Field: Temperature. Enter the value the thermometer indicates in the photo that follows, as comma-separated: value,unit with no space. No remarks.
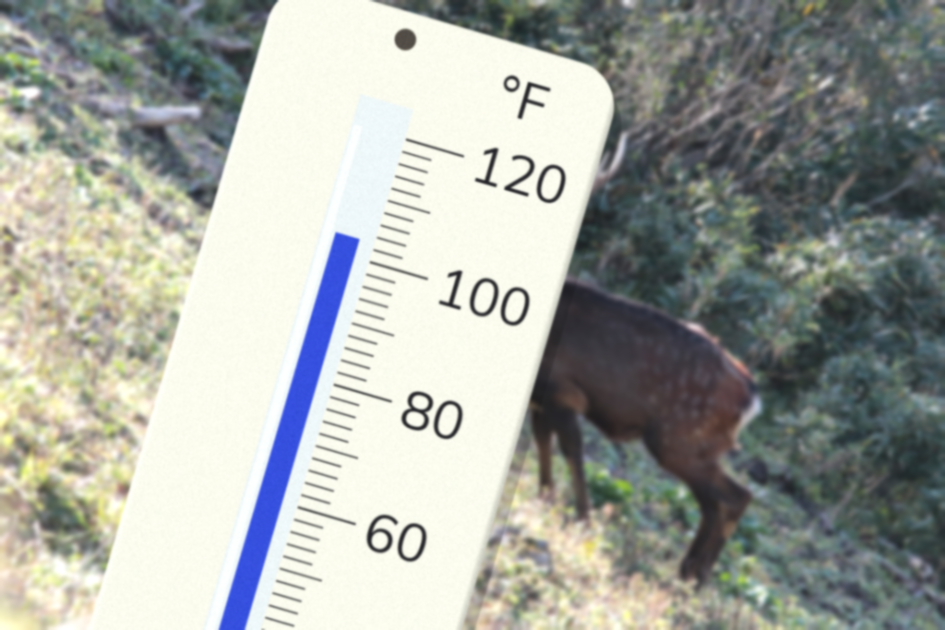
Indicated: 103,°F
